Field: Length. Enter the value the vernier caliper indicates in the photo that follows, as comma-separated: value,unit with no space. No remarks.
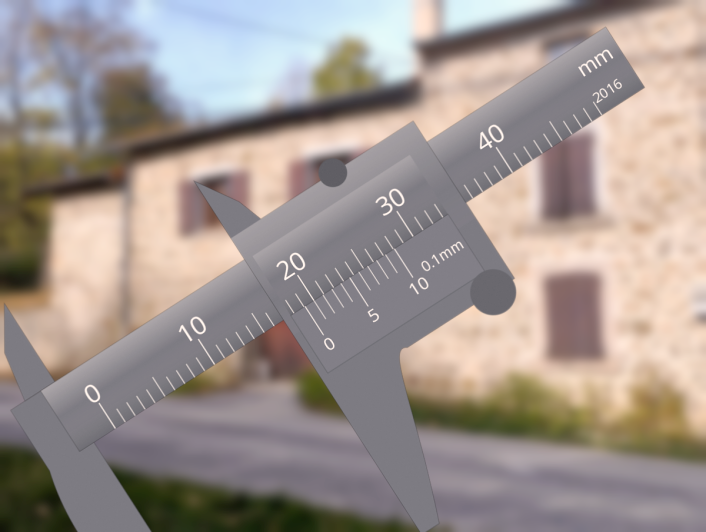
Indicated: 19.1,mm
